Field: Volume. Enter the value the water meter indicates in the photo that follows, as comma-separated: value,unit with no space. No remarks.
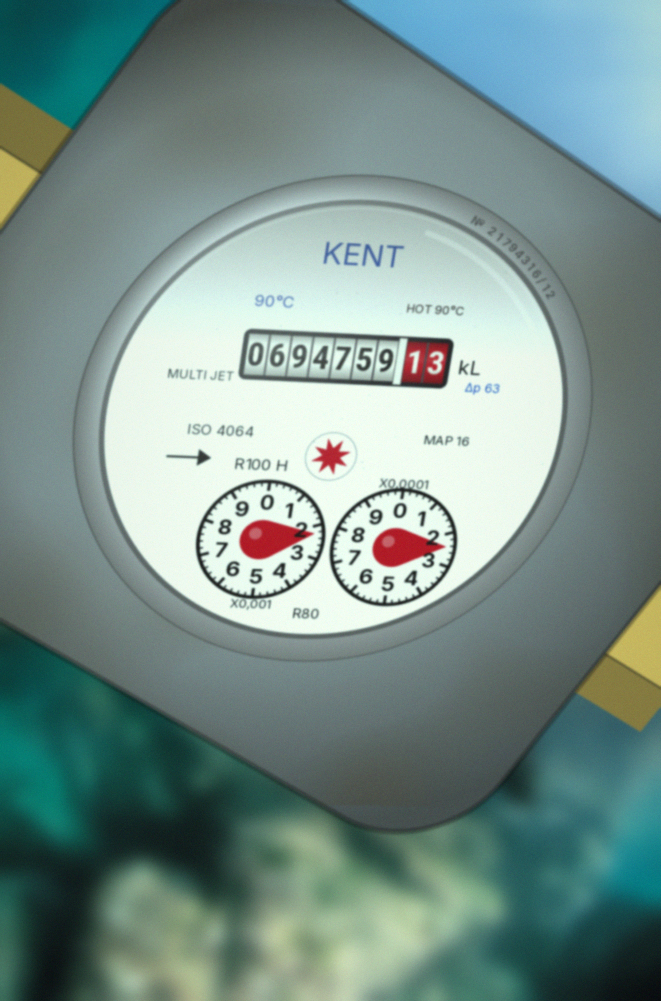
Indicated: 694759.1322,kL
